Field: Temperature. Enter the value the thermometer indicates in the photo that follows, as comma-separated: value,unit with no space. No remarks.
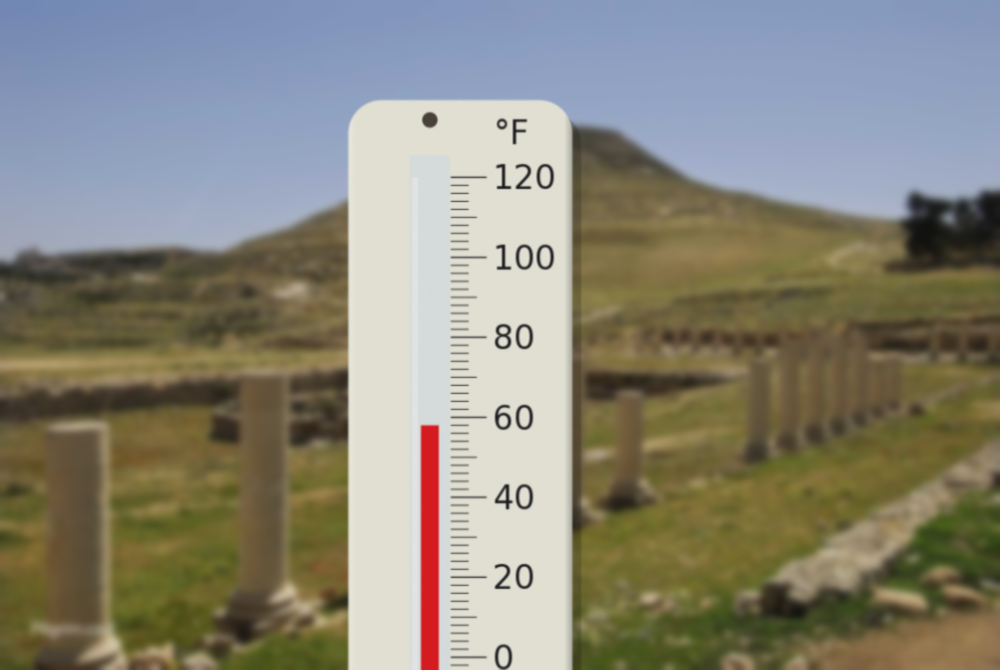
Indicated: 58,°F
